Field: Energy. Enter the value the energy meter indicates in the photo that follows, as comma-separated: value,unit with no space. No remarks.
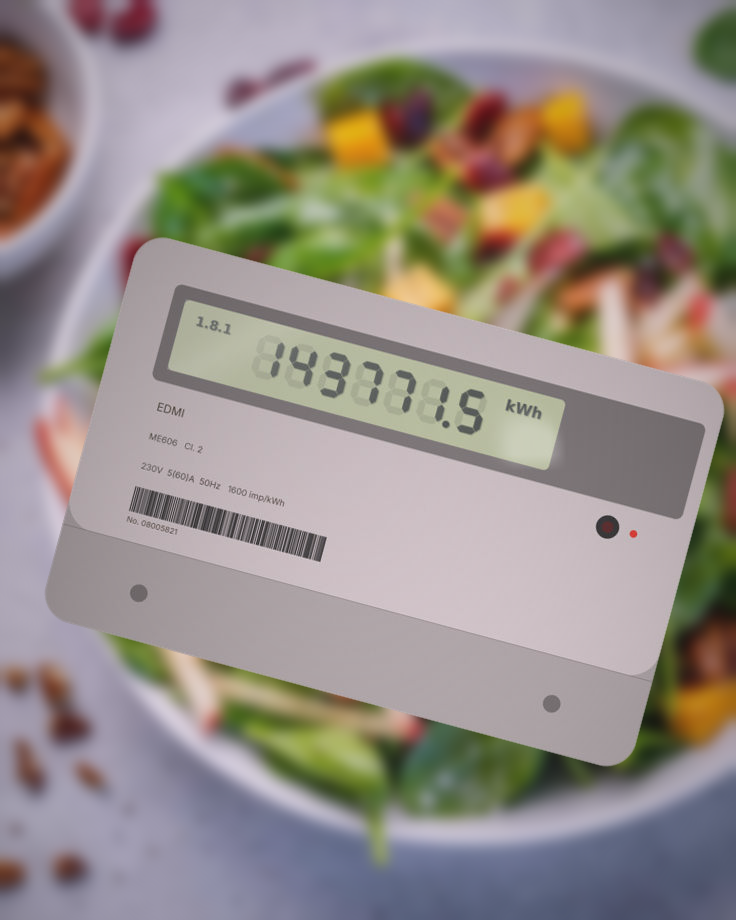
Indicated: 143771.5,kWh
